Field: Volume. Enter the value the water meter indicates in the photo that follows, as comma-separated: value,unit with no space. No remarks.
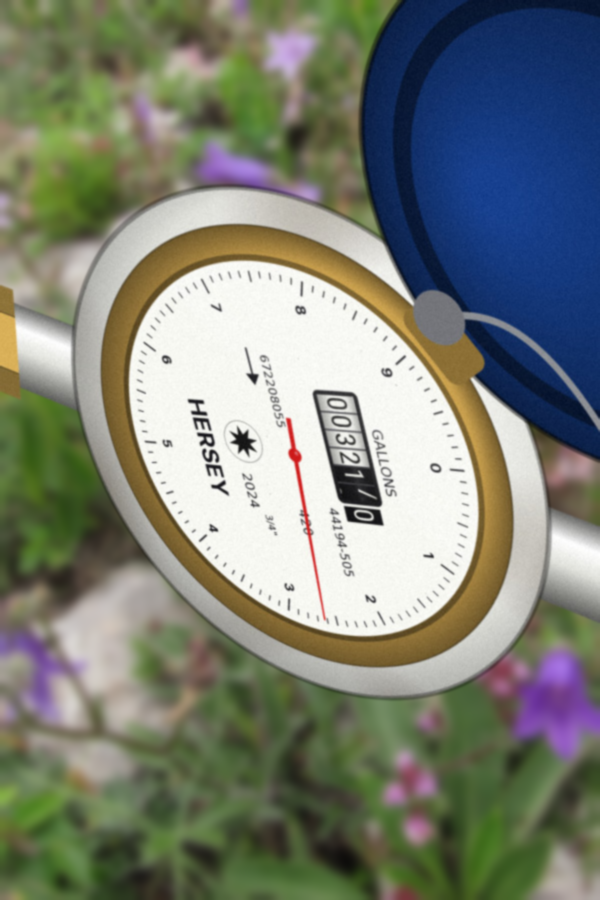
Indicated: 32172.6,gal
